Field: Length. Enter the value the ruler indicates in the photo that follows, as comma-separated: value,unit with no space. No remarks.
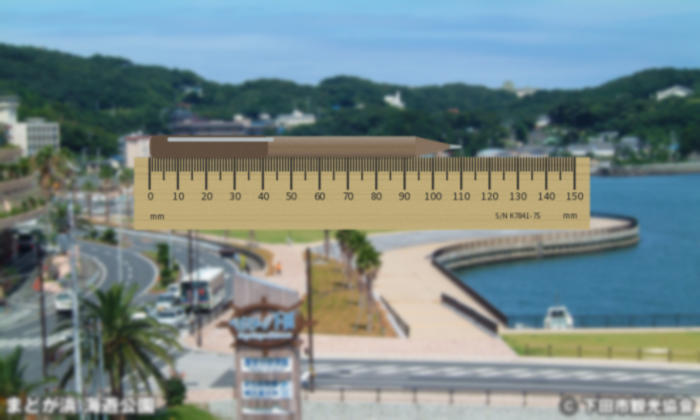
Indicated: 110,mm
